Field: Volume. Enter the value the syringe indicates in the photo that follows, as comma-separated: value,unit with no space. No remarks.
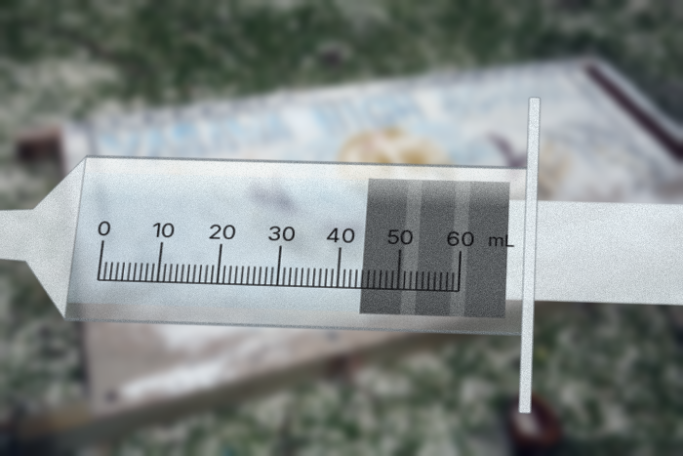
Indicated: 44,mL
